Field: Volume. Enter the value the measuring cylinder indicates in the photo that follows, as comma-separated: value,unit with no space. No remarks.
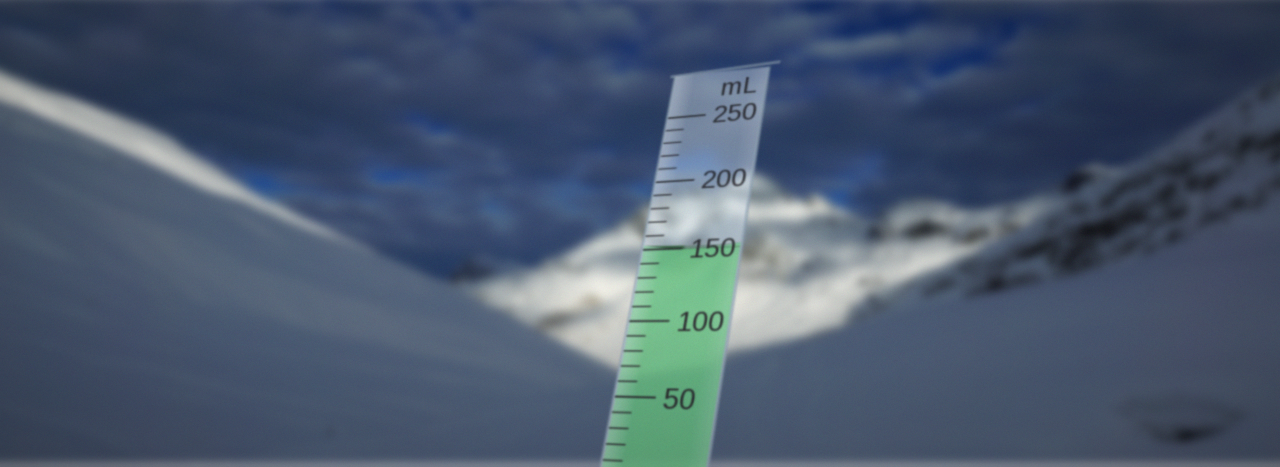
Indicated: 150,mL
